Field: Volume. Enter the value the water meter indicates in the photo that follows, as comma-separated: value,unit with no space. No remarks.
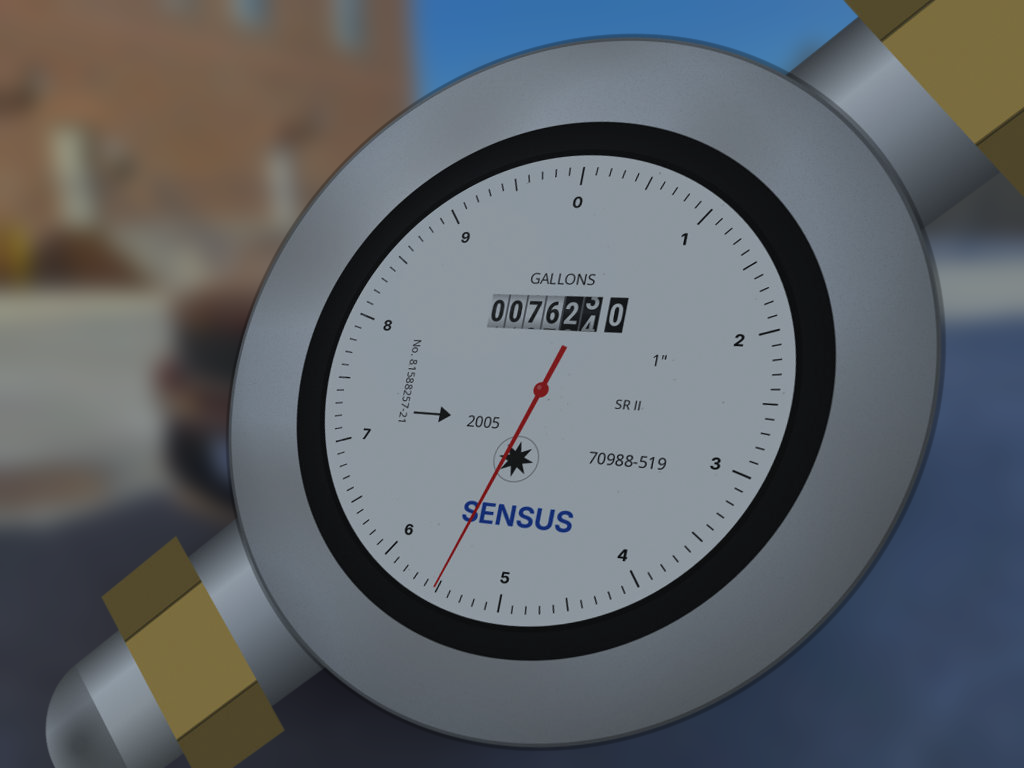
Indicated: 76235.5,gal
